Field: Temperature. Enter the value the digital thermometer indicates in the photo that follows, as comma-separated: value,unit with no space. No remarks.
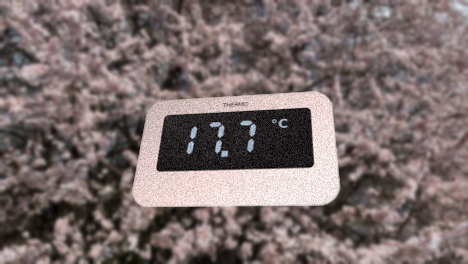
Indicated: 17.7,°C
